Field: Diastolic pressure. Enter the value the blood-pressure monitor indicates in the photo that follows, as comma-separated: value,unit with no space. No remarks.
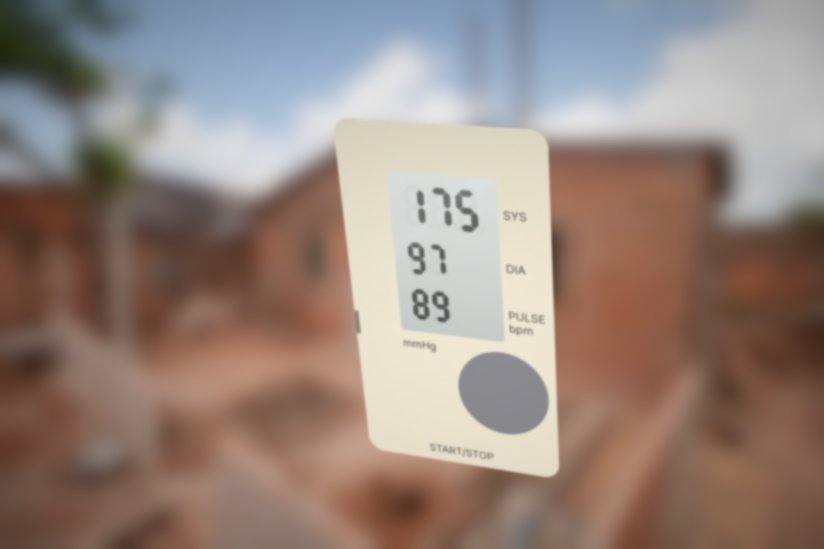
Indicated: 97,mmHg
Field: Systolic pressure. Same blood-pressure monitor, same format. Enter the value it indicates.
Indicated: 175,mmHg
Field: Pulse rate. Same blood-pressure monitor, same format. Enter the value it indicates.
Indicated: 89,bpm
